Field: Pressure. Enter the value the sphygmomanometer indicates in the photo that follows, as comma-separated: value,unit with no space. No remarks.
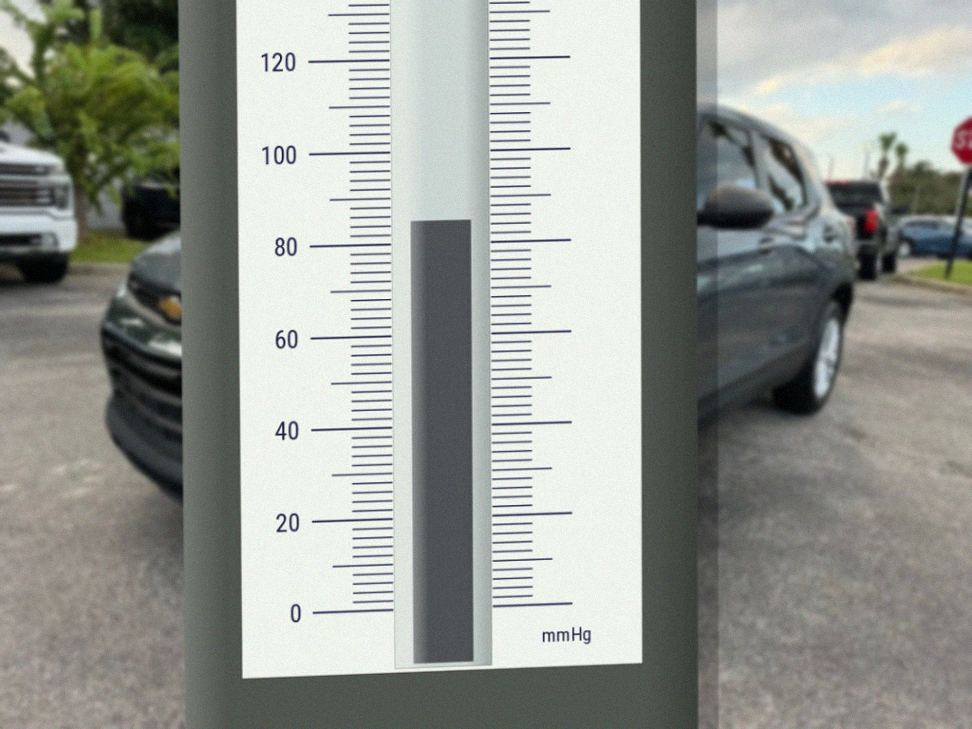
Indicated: 85,mmHg
